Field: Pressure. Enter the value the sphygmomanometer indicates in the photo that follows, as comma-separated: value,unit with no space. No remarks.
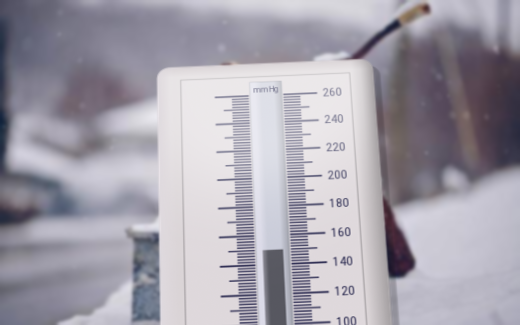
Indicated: 150,mmHg
